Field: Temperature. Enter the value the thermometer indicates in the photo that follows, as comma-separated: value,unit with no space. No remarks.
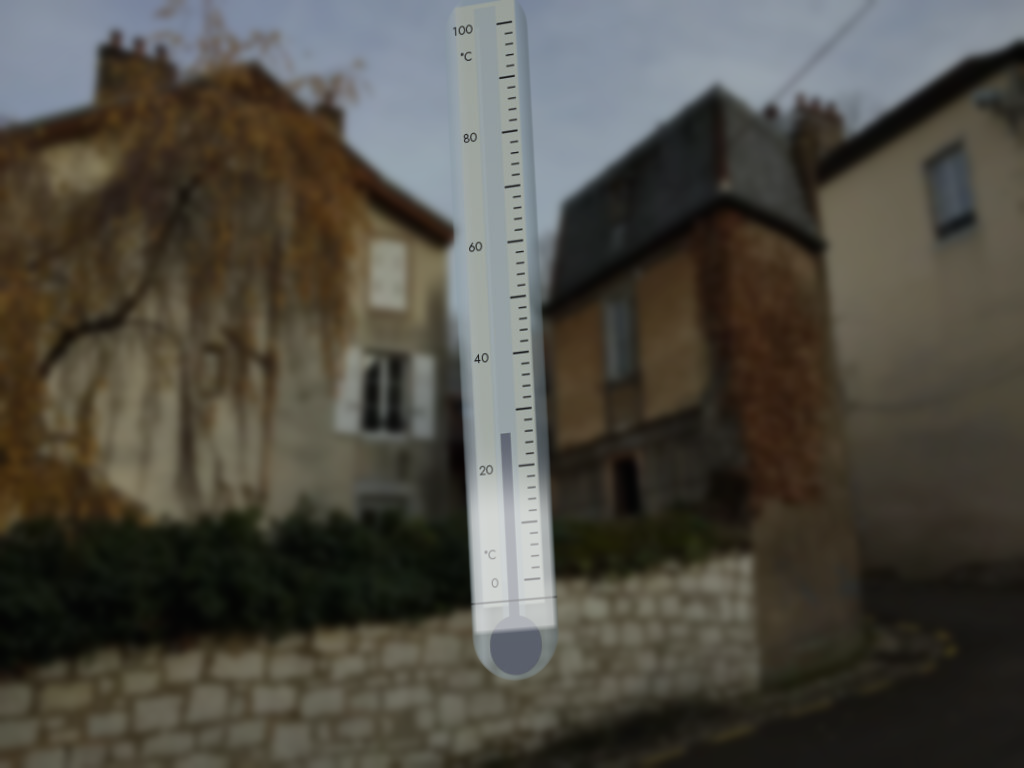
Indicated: 26,°C
